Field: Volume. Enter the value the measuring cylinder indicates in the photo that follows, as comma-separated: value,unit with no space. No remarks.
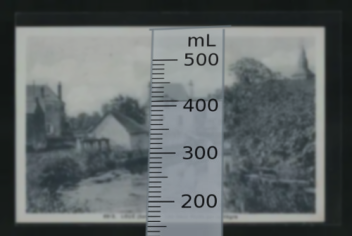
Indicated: 410,mL
